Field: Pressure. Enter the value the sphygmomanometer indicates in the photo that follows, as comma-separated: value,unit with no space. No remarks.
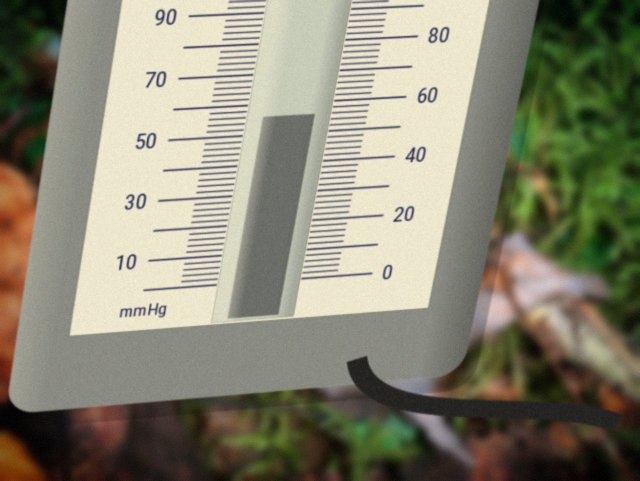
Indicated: 56,mmHg
